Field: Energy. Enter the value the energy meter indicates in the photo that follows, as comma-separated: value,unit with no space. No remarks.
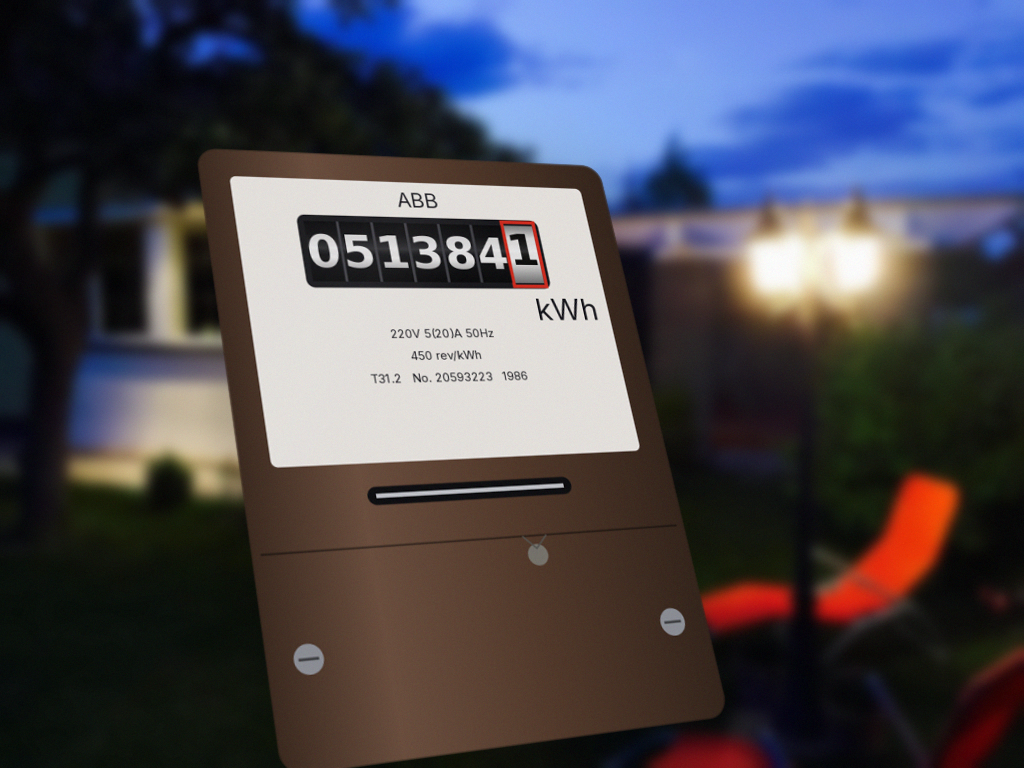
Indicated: 51384.1,kWh
